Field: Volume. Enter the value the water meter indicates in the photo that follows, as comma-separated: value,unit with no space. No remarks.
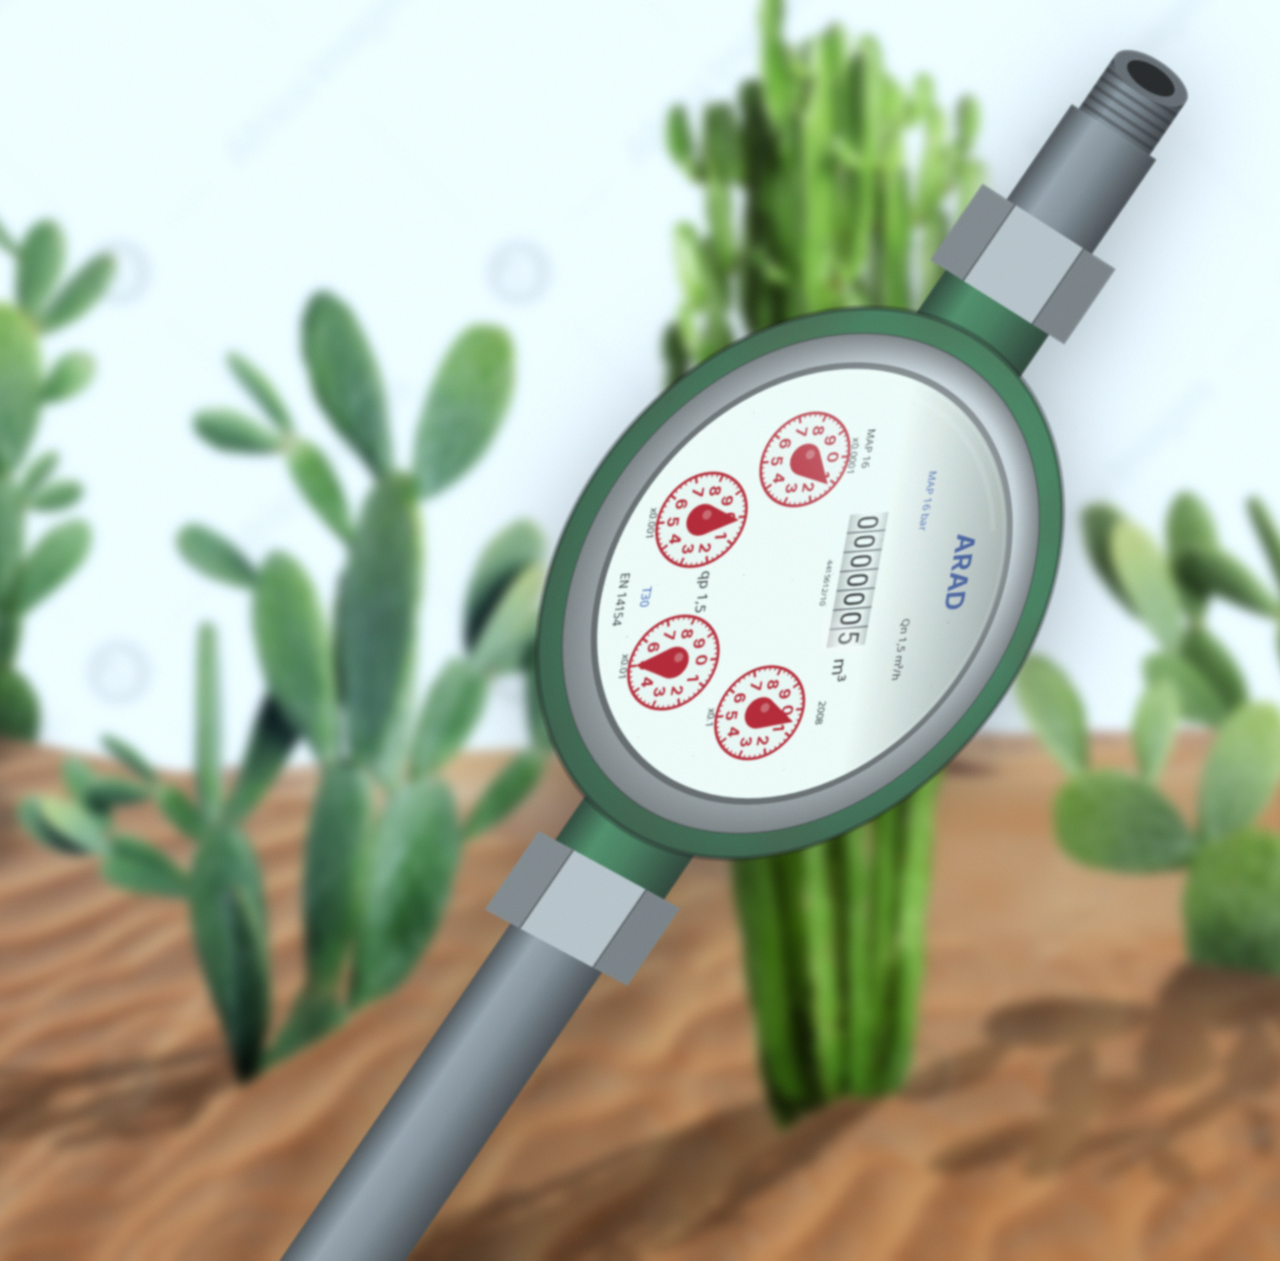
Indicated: 5.0501,m³
